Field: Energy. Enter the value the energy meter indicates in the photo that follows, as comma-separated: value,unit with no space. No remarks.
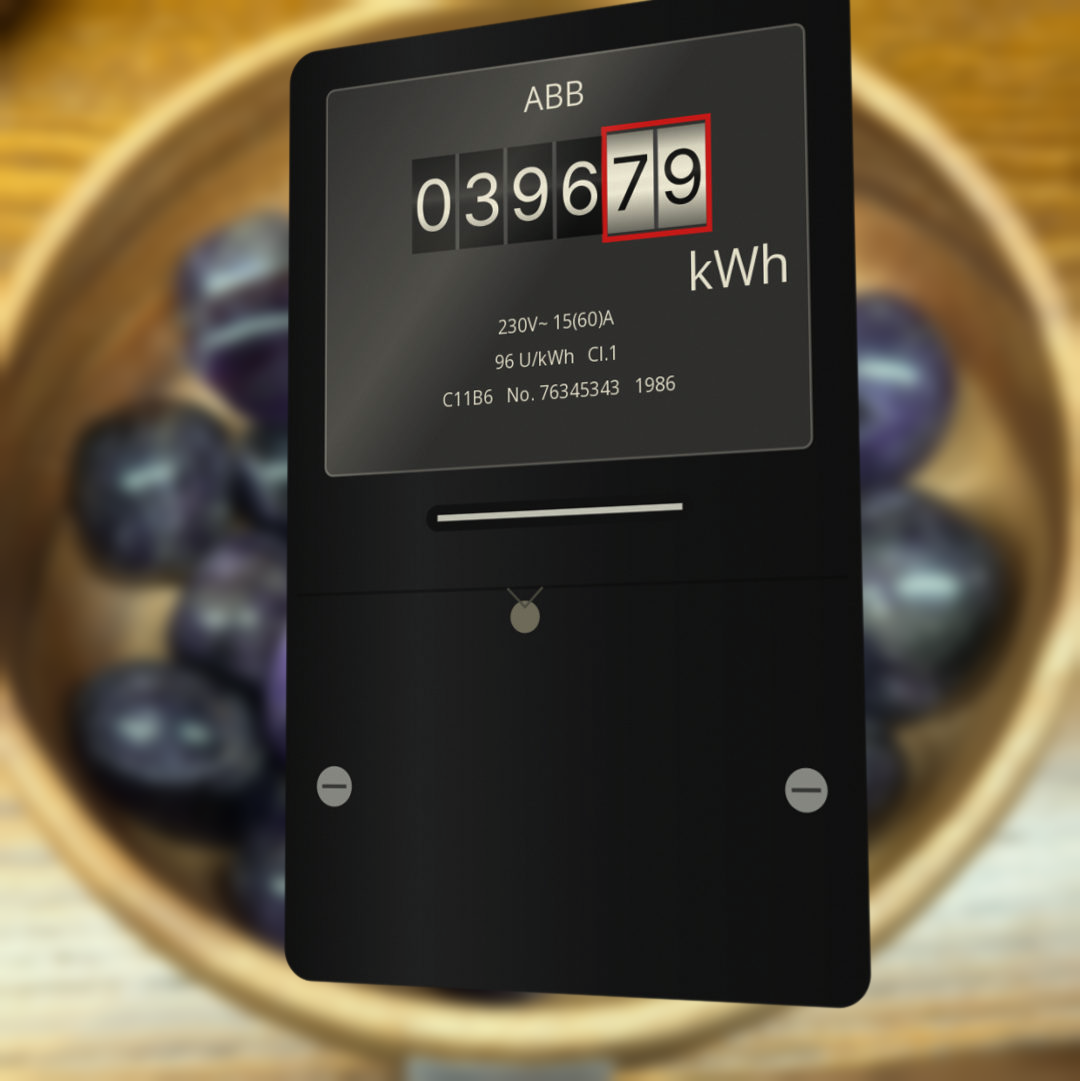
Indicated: 396.79,kWh
